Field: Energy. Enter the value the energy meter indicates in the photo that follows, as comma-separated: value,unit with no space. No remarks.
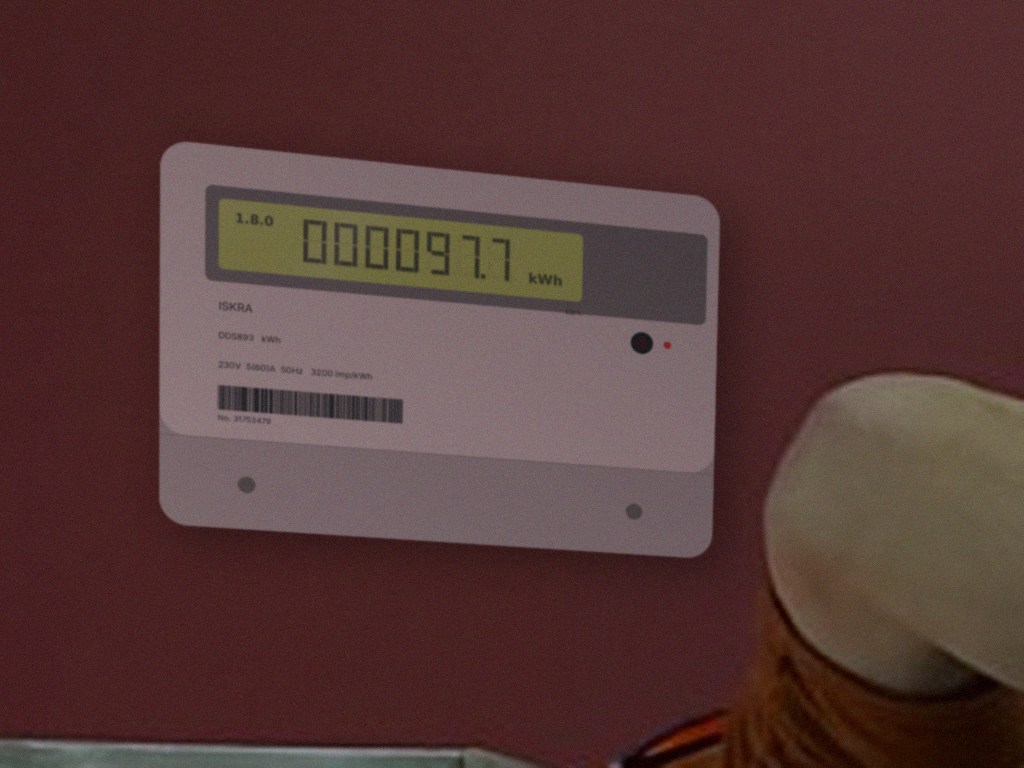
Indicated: 97.7,kWh
